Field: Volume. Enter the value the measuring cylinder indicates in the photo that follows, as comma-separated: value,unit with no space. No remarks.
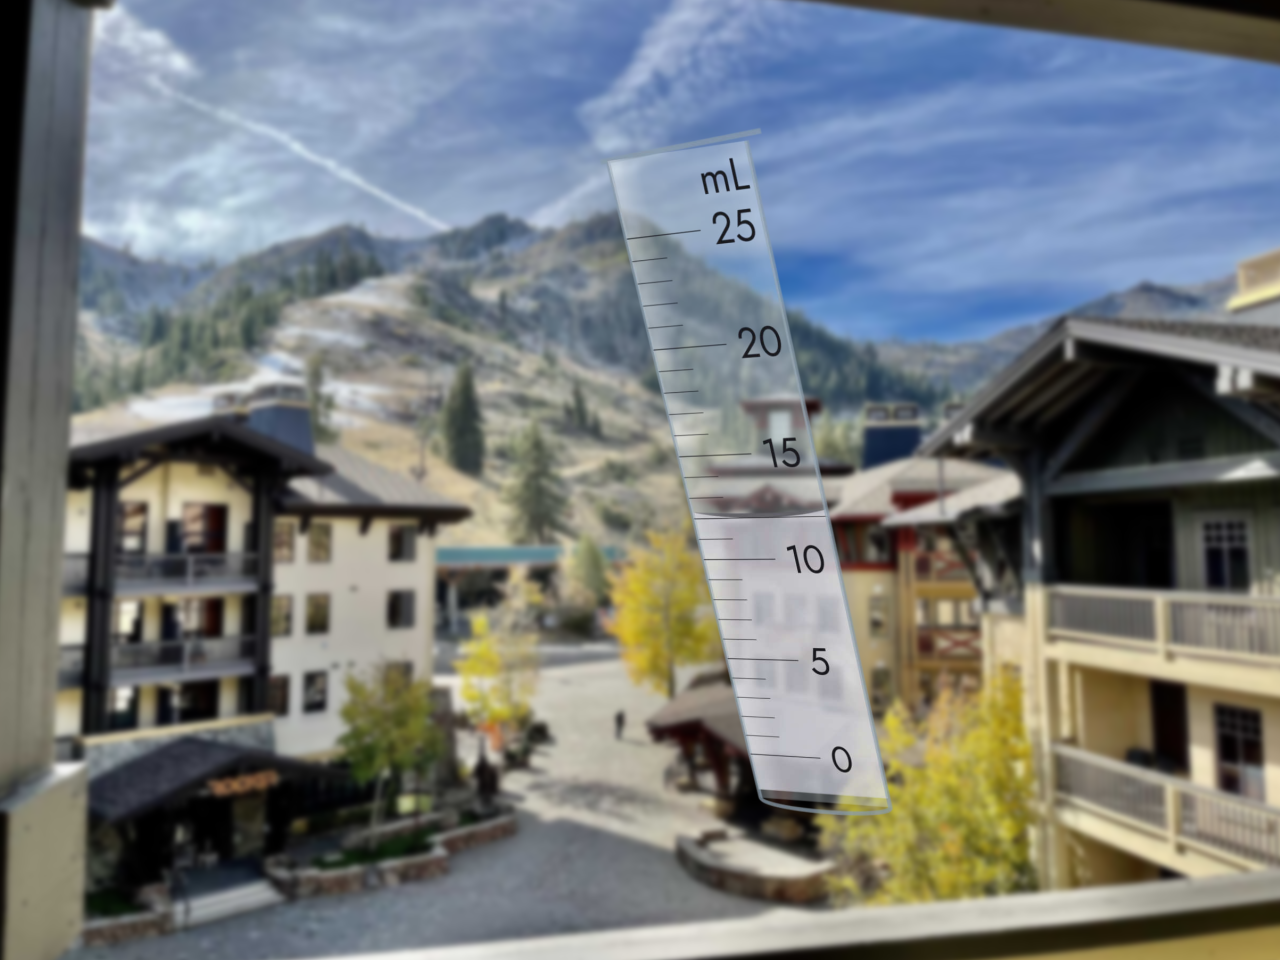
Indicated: 12,mL
